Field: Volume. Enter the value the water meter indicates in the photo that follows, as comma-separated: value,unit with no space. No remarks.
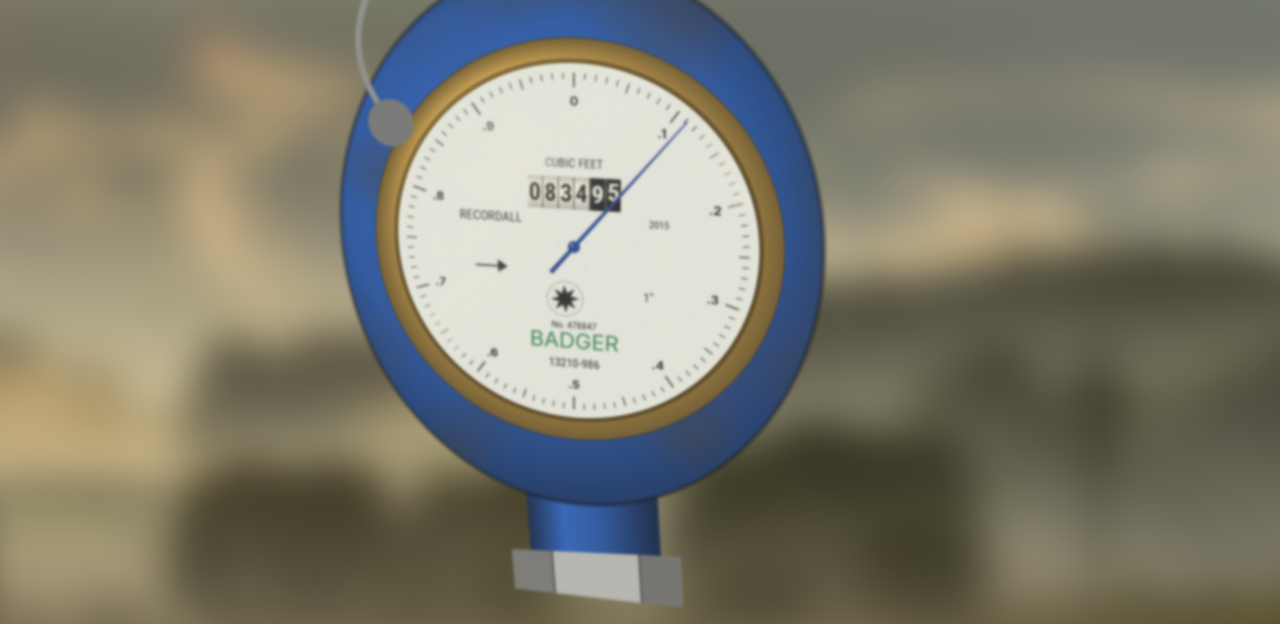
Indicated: 83495.11,ft³
